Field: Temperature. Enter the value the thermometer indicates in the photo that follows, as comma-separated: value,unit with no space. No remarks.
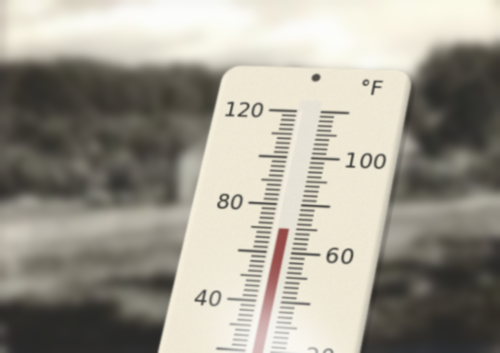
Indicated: 70,°F
